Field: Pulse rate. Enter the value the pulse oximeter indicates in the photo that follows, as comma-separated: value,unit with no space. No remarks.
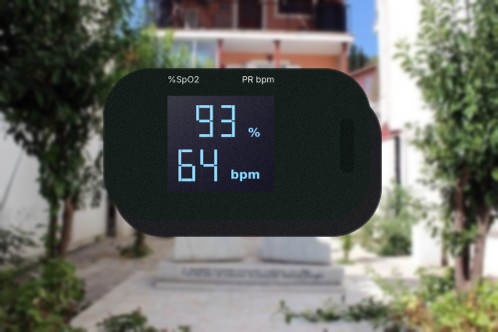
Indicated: 64,bpm
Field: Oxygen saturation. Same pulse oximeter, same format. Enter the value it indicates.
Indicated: 93,%
